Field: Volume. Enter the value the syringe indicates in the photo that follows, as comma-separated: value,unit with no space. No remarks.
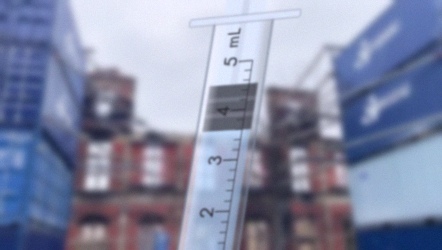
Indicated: 3.6,mL
